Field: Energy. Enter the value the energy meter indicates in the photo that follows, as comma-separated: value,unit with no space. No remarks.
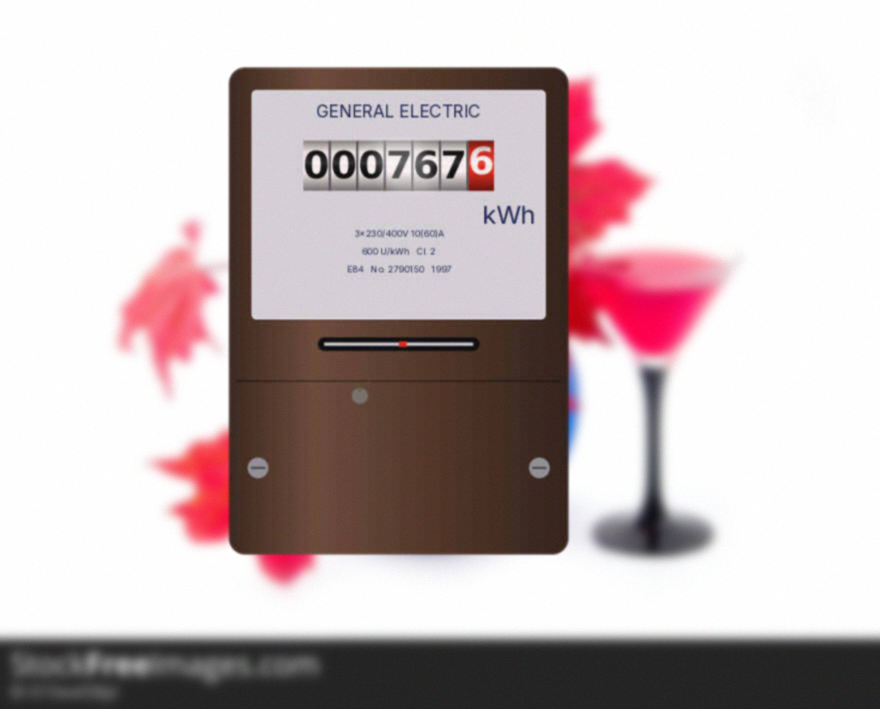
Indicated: 767.6,kWh
